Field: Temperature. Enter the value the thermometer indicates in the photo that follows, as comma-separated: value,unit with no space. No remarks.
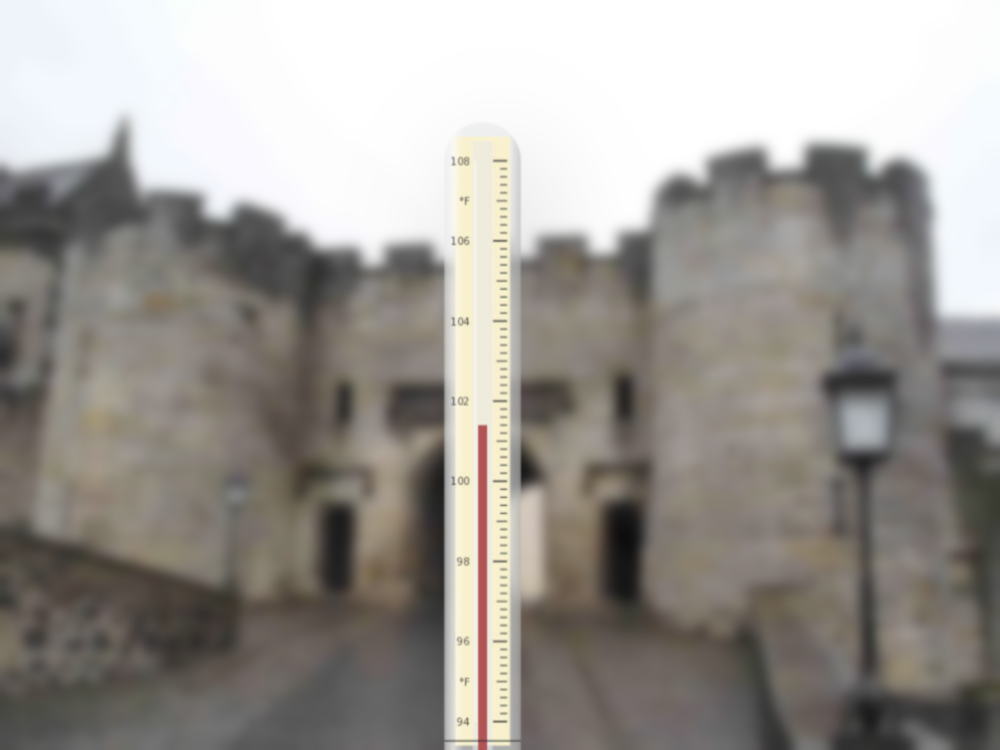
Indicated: 101.4,°F
